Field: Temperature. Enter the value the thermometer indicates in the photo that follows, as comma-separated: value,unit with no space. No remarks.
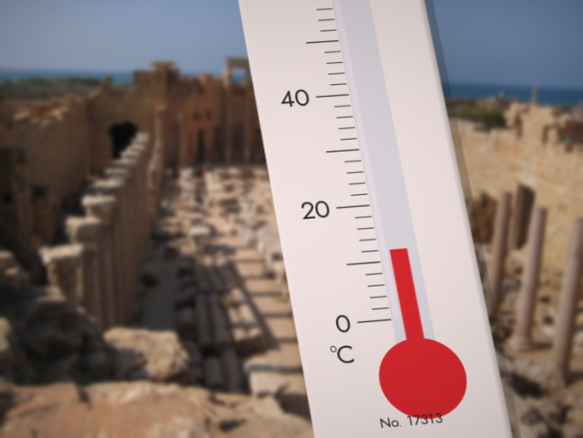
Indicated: 12,°C
